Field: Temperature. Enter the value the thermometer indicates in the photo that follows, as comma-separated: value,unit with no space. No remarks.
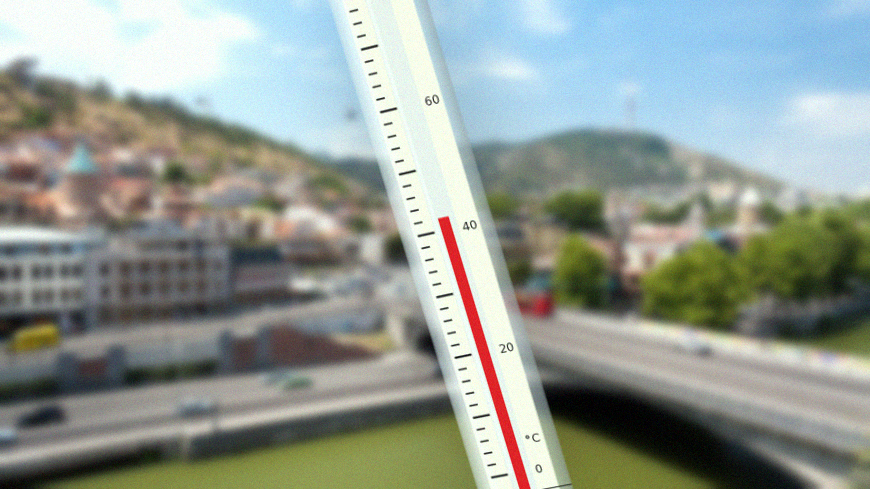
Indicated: 42,°C
